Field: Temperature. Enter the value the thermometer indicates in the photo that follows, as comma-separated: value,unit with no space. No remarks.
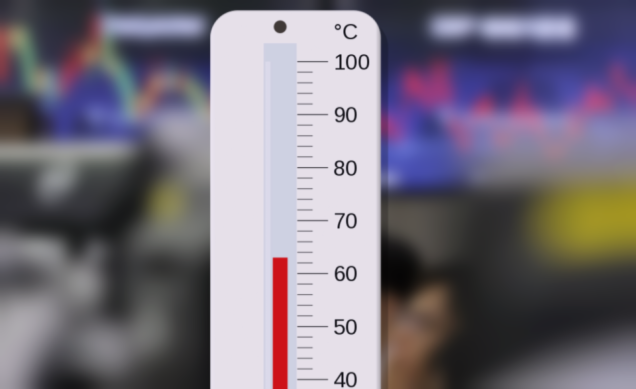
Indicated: 63,°C
